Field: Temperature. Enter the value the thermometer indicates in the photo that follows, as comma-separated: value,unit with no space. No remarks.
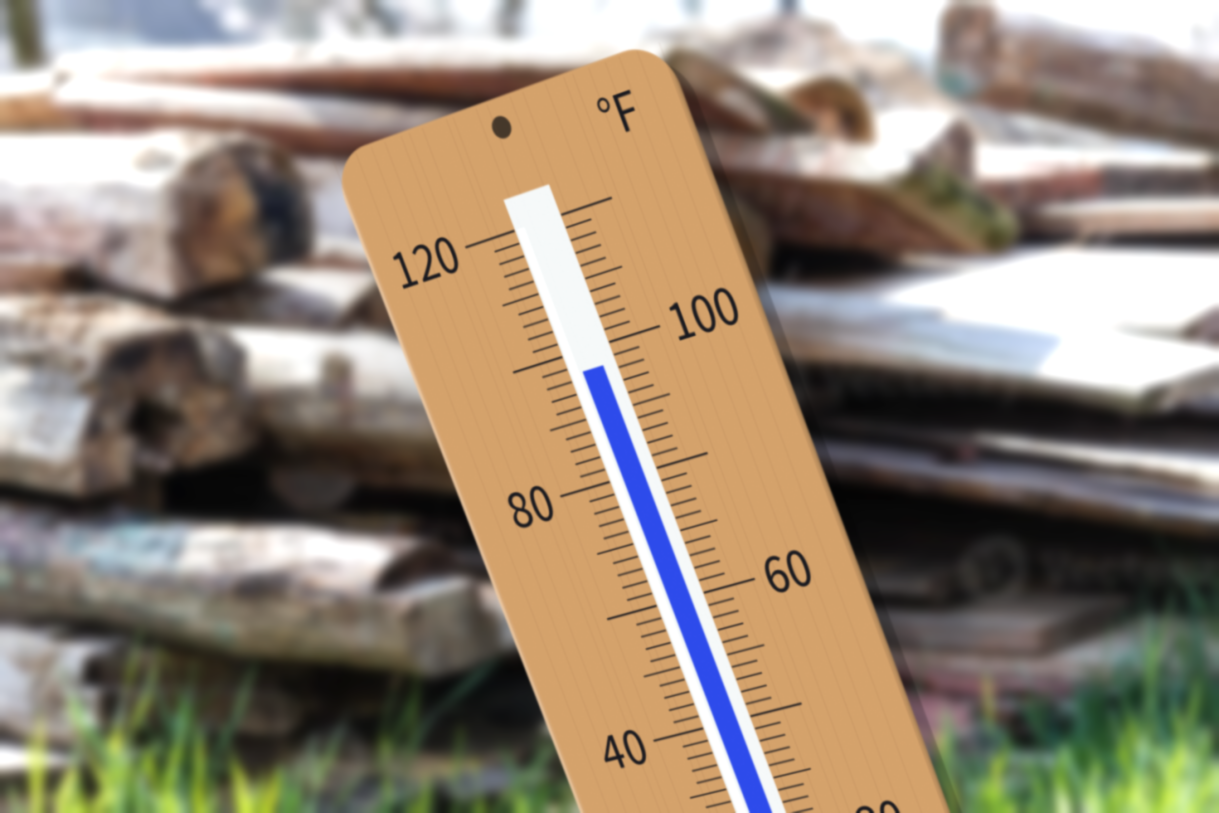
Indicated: 97,°F
